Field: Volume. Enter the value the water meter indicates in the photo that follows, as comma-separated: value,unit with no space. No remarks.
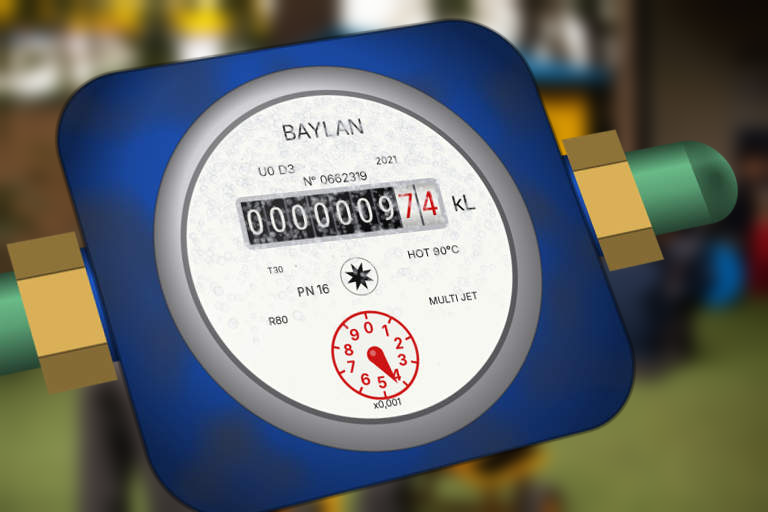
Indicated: 9.744,kL
